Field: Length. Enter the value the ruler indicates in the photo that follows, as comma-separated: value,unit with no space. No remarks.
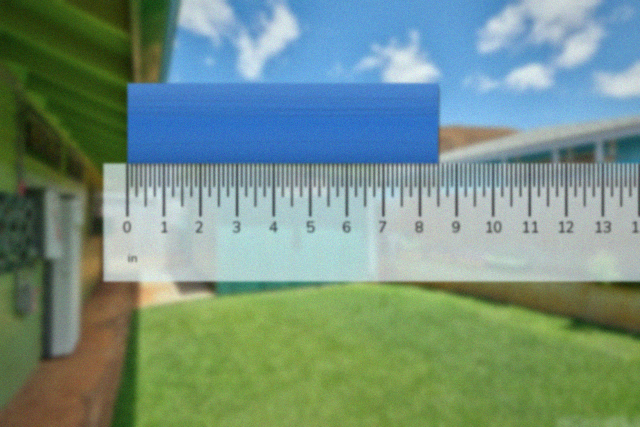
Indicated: 8.5,in
